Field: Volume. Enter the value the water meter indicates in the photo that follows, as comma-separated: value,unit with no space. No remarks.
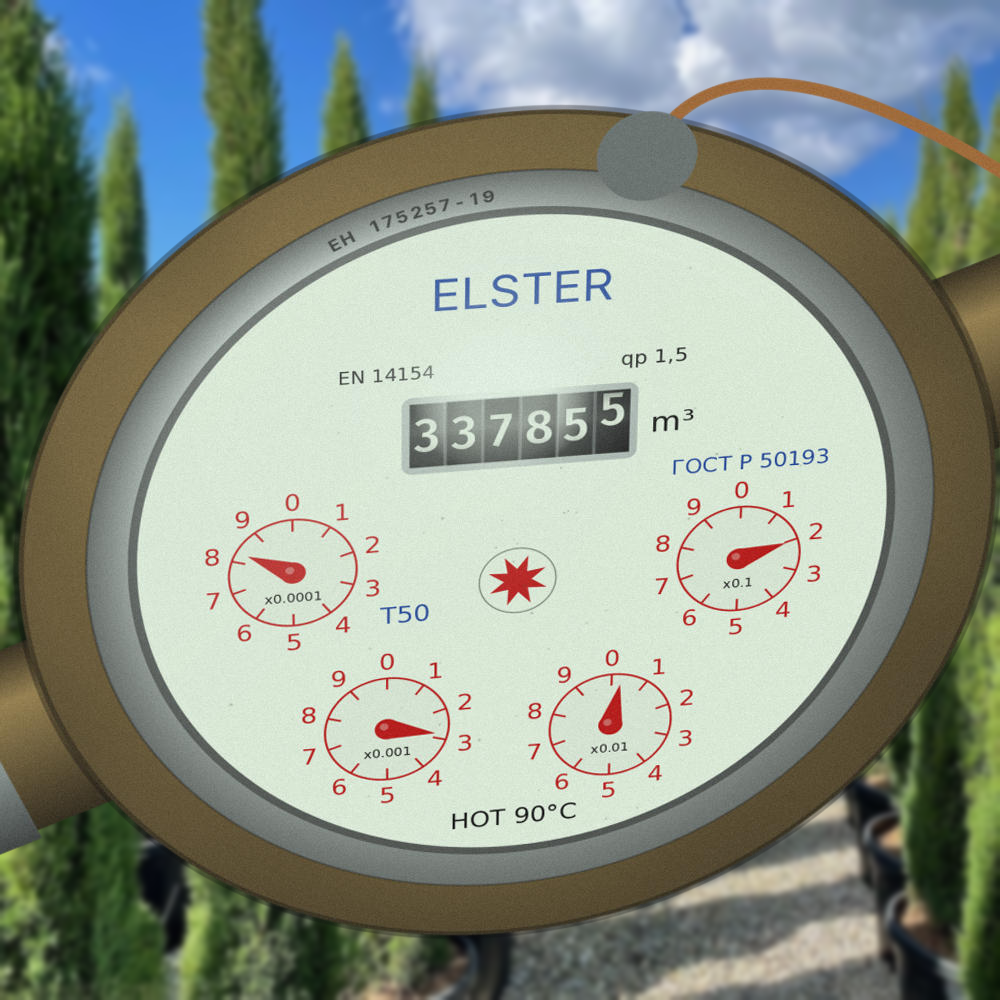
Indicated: 337855.2028,m³
